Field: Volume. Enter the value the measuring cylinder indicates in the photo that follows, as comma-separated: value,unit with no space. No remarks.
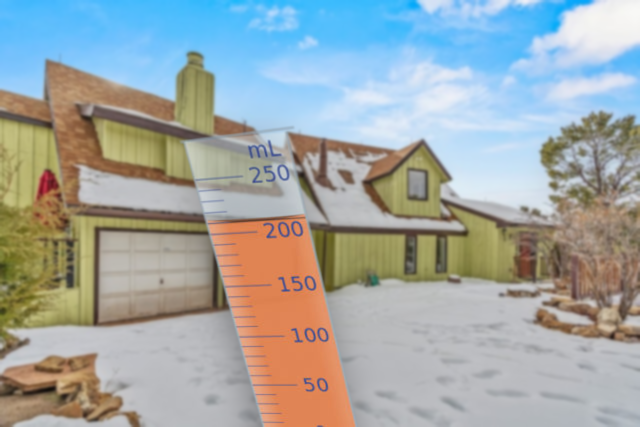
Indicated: 210,mL
